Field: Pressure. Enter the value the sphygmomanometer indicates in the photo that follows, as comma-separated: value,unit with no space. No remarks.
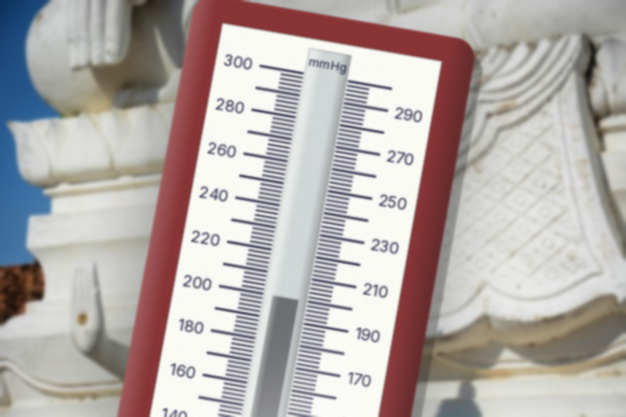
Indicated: 200,mmHg
